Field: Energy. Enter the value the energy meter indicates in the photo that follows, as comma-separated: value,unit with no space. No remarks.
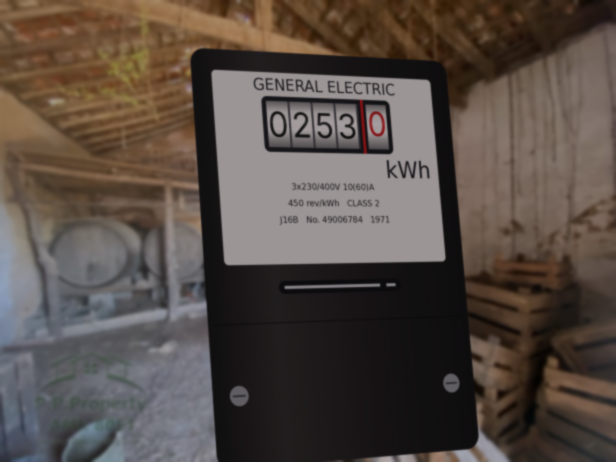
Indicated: 253.0,kWh
